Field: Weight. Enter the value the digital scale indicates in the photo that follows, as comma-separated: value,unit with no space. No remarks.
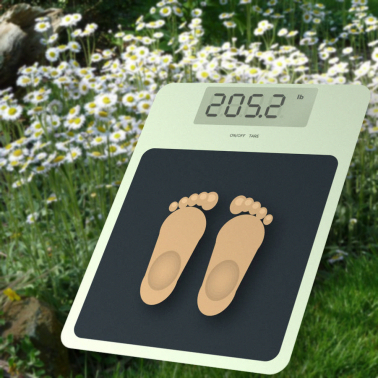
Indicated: 205.2,lb
